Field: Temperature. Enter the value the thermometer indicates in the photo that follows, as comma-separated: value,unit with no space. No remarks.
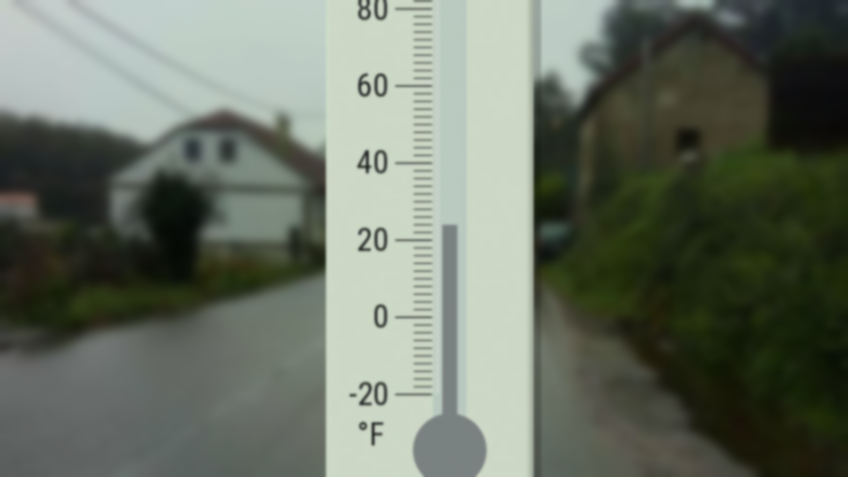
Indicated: 24,°F
